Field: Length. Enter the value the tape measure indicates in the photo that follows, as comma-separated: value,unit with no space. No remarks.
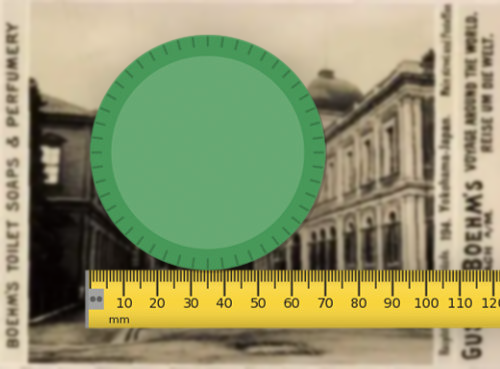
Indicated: 70,mm
